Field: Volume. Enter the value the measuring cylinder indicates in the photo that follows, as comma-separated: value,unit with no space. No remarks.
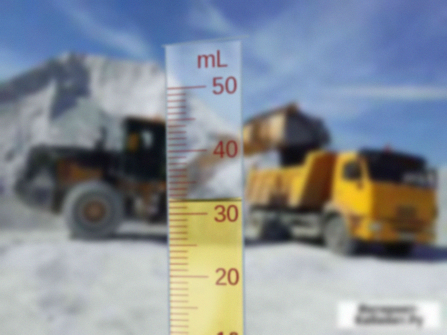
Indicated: 32,mL
